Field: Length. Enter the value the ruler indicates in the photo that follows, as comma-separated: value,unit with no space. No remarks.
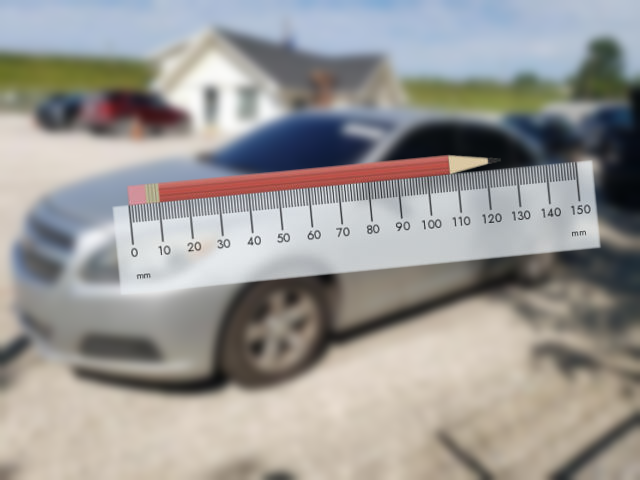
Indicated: 125,mm
